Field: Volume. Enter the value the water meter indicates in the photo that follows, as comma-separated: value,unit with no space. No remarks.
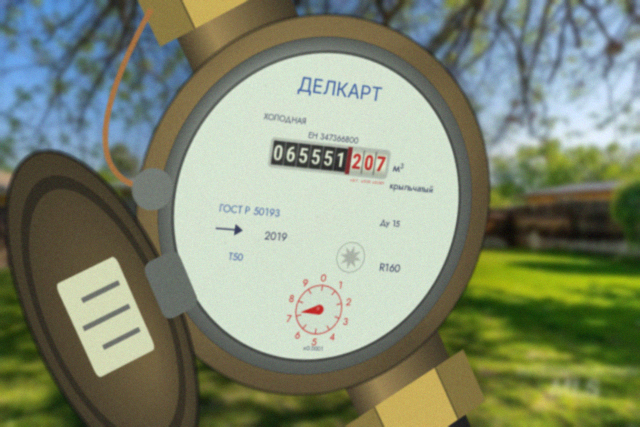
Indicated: 65551.2077,m³
